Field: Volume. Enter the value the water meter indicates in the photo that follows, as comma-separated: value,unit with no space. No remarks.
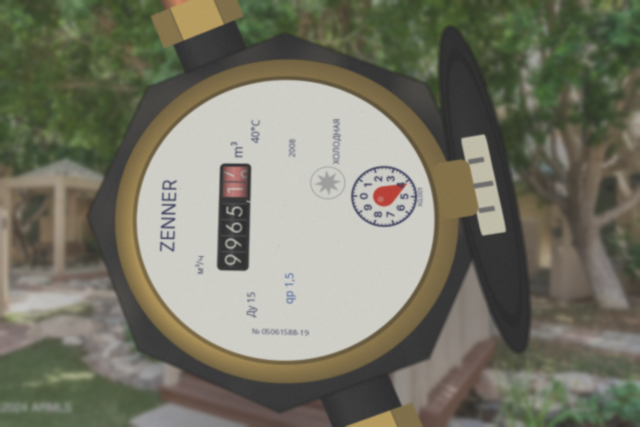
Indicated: 9965.174,m³
